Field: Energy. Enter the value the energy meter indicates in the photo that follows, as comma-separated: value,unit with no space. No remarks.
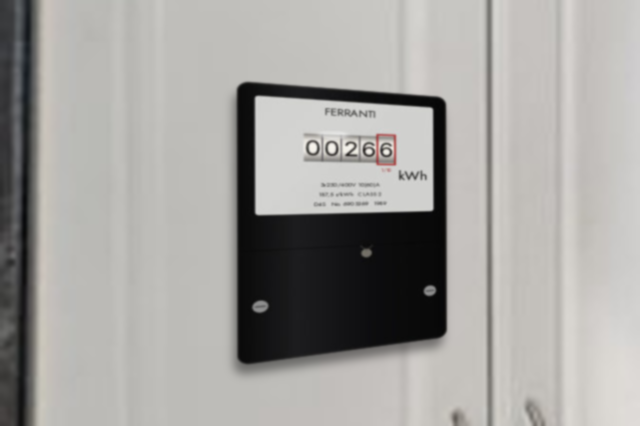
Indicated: 26.6,kWh
